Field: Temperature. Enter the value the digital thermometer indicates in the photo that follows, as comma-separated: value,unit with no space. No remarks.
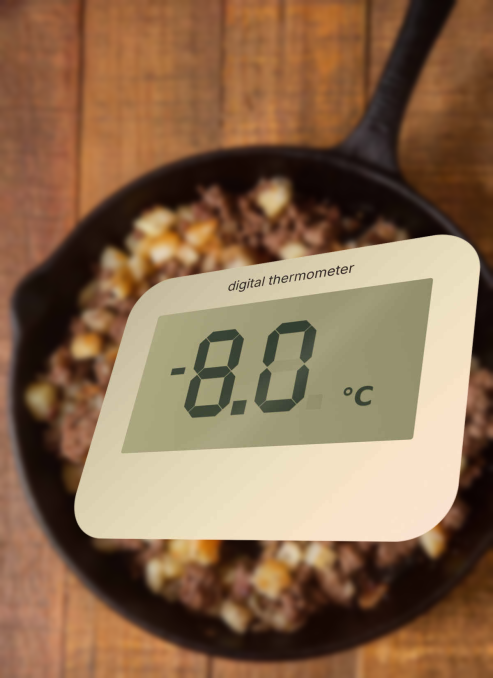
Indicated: -8.0,°C
